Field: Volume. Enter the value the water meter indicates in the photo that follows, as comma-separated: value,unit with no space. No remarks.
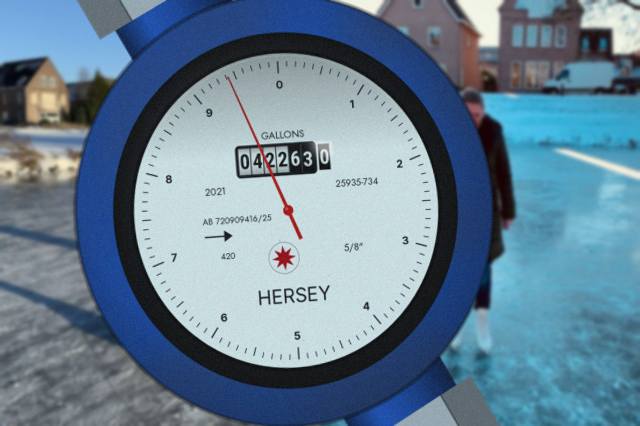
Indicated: 422629.4,gal
